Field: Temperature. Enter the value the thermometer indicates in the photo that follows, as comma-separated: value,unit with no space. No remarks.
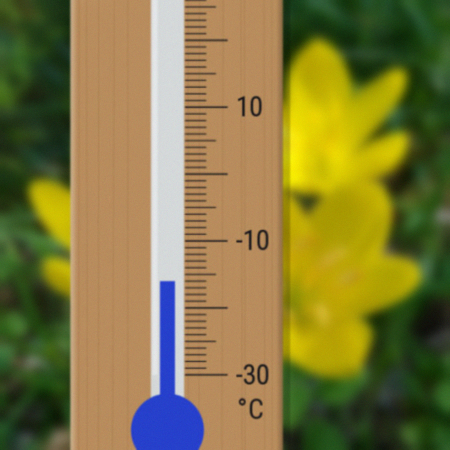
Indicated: -16,°C
